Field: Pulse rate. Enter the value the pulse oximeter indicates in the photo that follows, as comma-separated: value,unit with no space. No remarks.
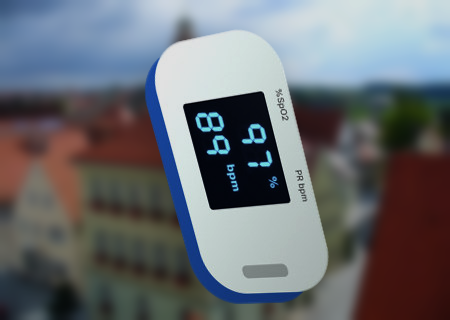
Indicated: 89,bpm
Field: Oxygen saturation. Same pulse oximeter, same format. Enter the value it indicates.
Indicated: 97,%
